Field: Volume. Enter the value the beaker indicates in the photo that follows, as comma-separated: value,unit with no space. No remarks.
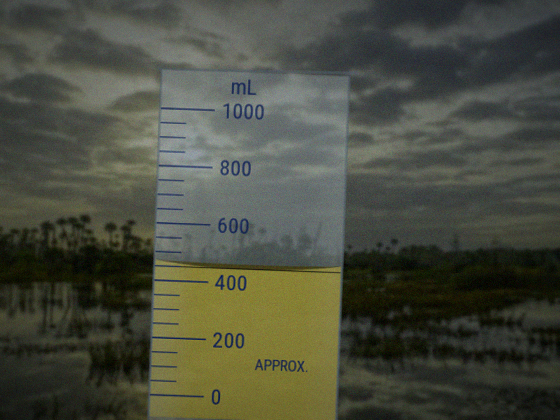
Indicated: 450,mL
